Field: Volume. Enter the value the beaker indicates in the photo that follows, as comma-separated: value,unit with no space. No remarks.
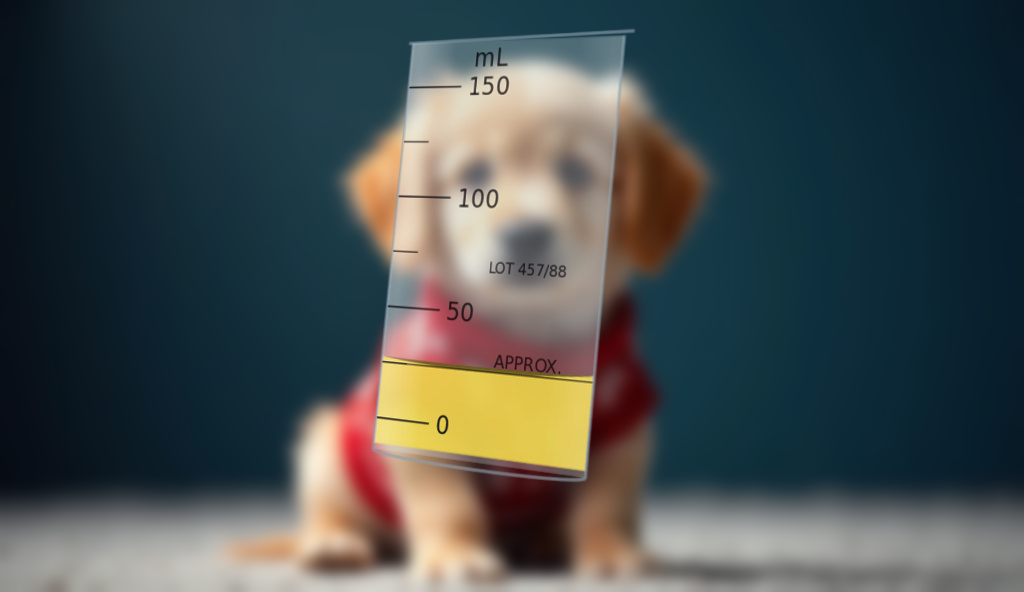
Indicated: 25,mL
